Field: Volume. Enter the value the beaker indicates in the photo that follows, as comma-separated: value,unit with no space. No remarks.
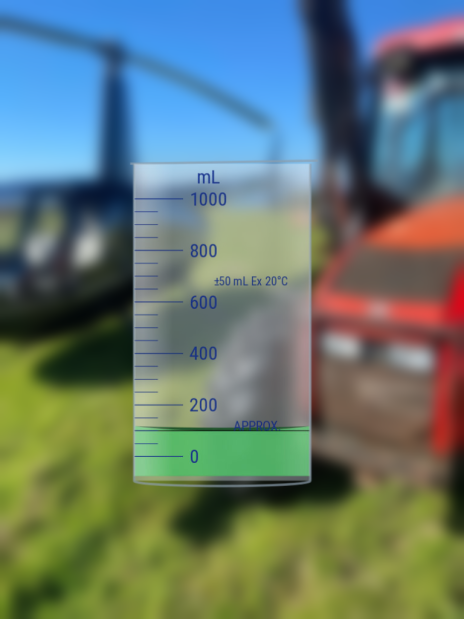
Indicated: 100,mL
